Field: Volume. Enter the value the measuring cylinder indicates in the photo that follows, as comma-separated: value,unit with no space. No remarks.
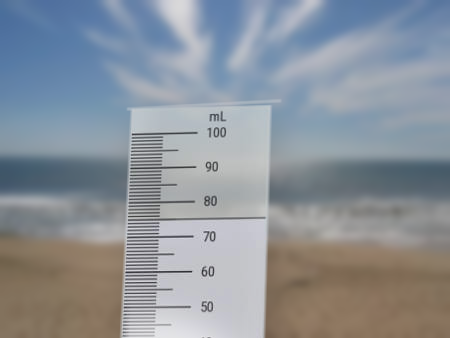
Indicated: 75,mL
